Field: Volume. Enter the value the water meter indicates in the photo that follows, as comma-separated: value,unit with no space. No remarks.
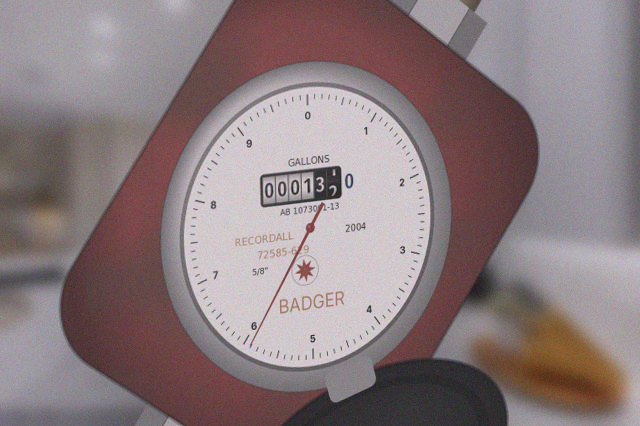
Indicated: 1315.9,gal
